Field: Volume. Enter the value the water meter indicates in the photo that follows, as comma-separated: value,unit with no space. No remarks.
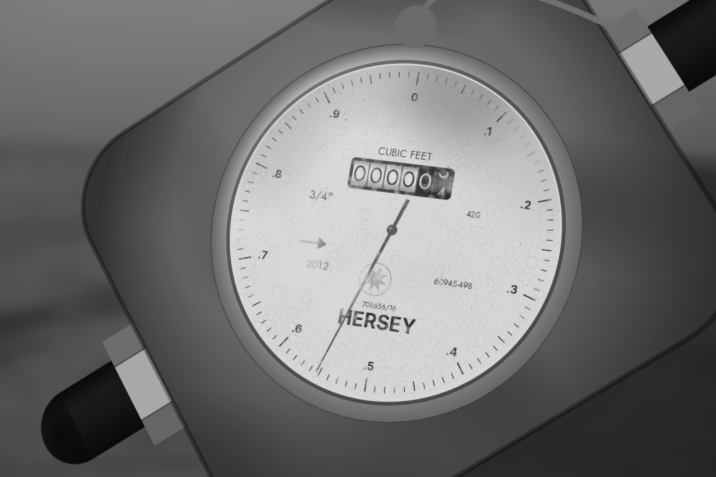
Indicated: 3.55,ft³
